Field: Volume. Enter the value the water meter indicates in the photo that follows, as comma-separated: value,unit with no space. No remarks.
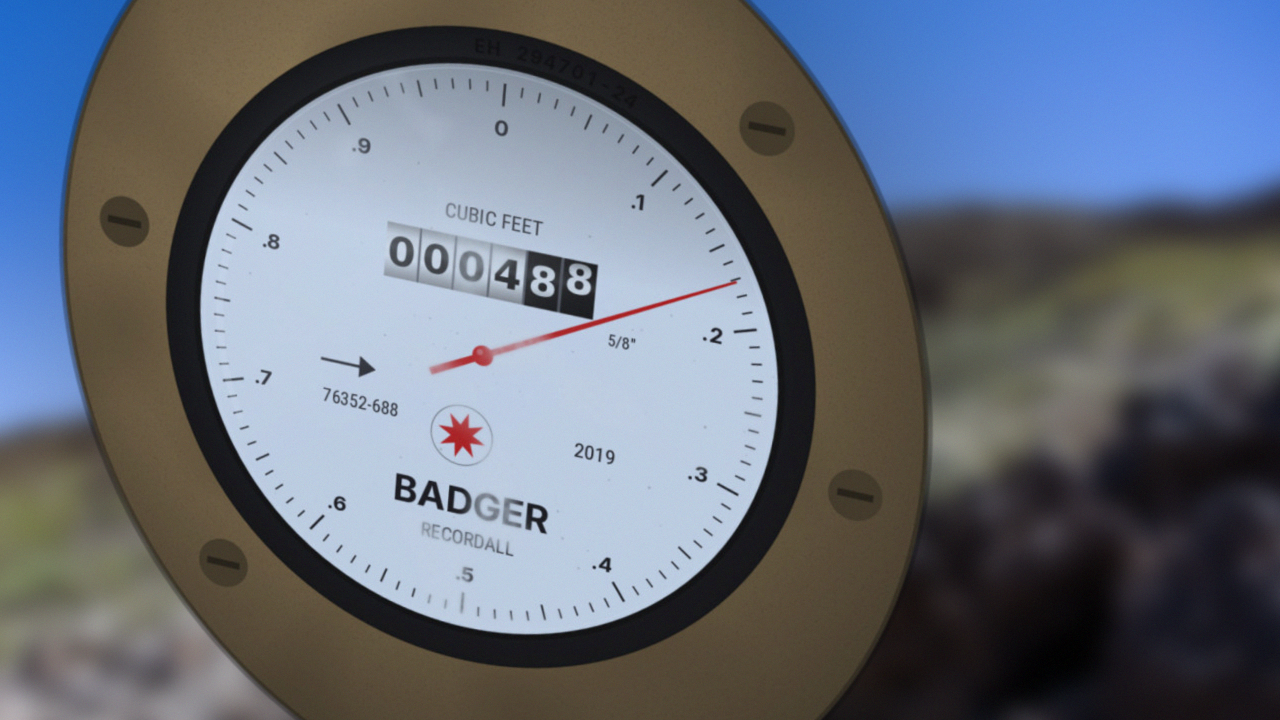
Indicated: 488.17,ft³
